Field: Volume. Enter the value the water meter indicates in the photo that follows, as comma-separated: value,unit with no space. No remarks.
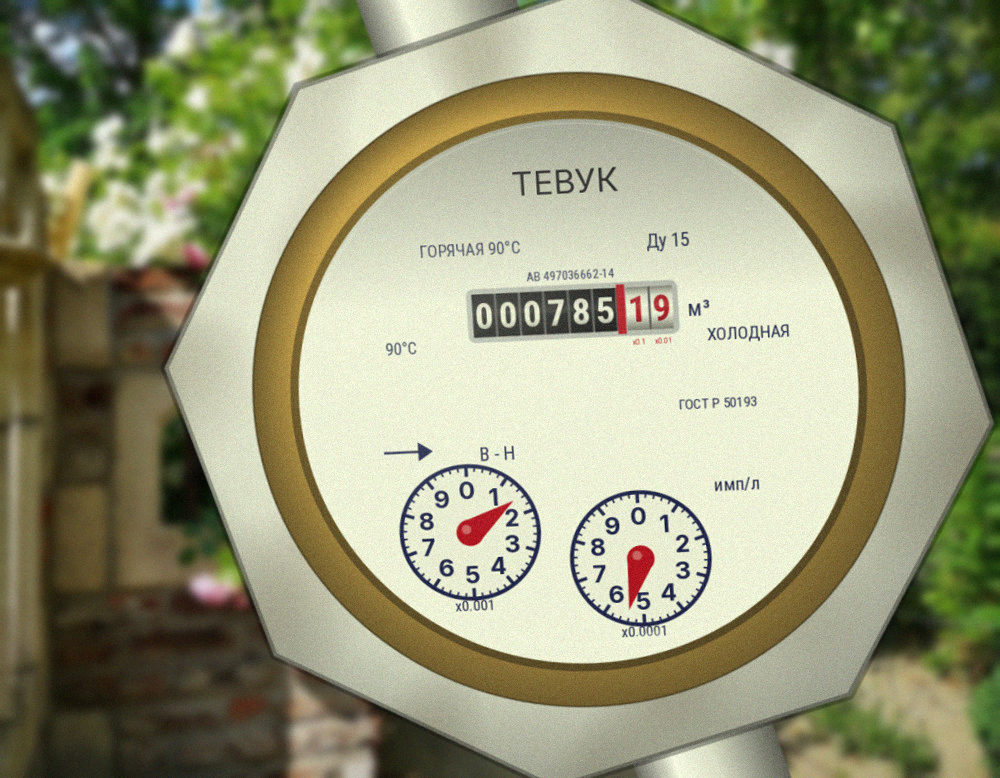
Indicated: 785.1915,m³
